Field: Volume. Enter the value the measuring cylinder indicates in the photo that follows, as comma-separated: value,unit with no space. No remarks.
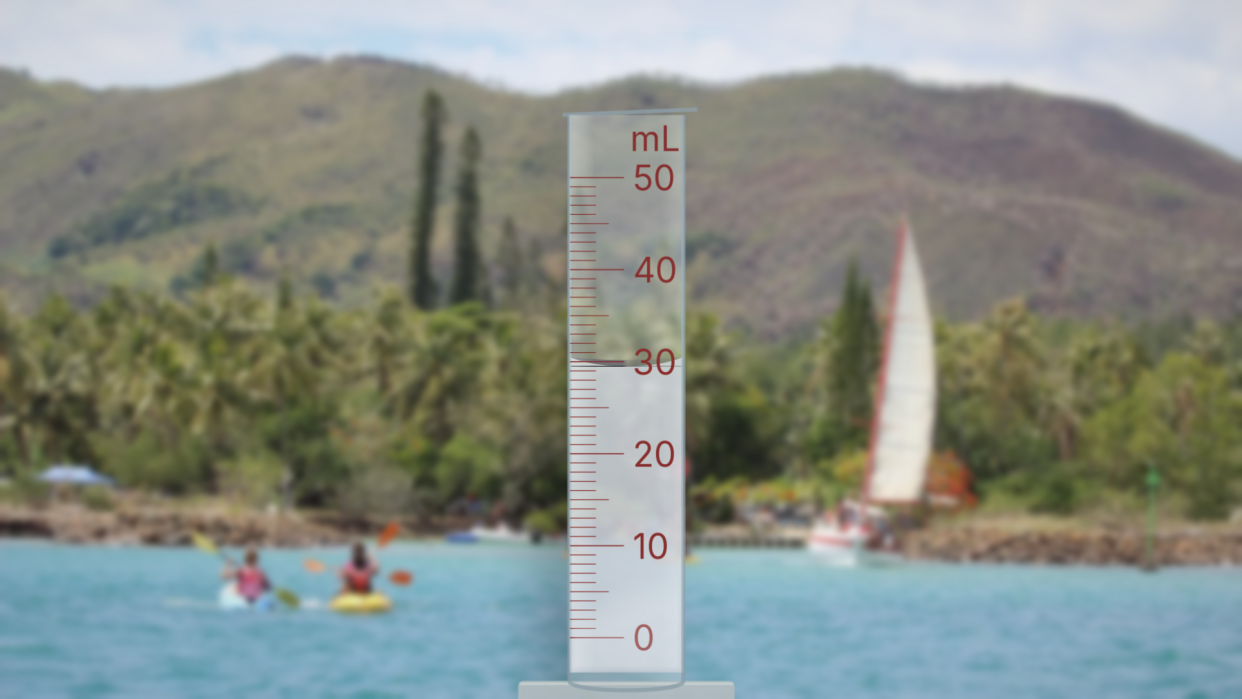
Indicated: 29.5,mL
